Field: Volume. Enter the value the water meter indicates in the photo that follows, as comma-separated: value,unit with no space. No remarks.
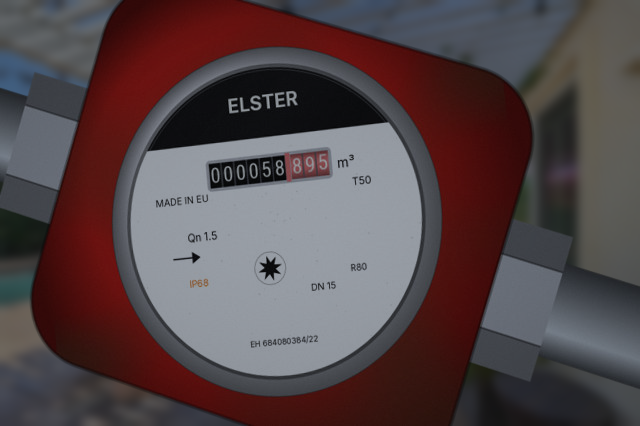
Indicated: 58.895,m³
